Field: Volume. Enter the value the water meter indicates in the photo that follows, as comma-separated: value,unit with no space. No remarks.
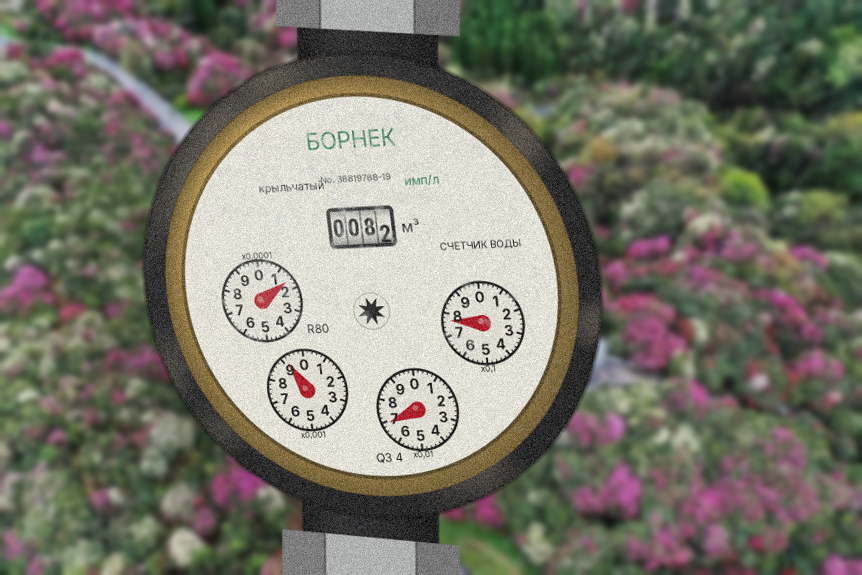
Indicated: 81.7691,m³
